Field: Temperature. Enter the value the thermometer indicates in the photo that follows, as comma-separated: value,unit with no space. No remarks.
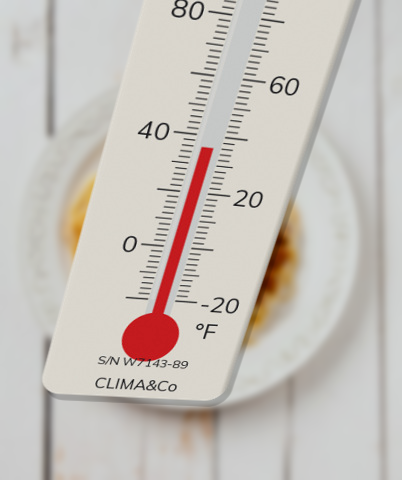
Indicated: 36,°F
